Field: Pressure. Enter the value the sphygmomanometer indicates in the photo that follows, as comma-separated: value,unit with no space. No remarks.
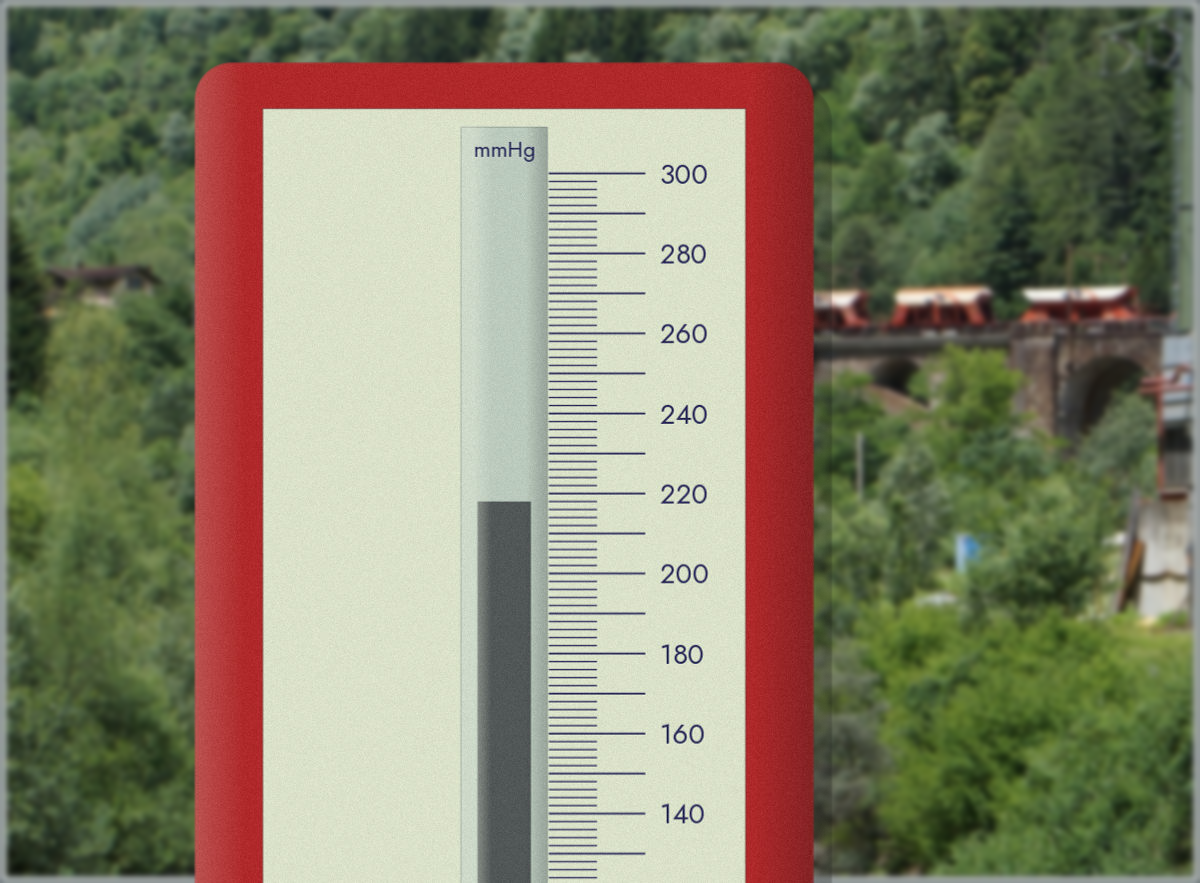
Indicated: 218,mmHg
